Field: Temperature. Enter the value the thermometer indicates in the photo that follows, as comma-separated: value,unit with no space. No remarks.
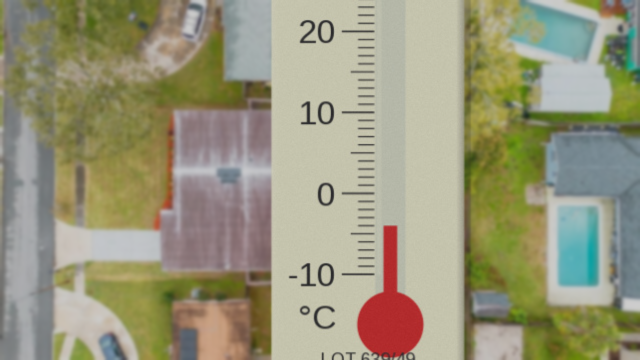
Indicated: -4,°C
